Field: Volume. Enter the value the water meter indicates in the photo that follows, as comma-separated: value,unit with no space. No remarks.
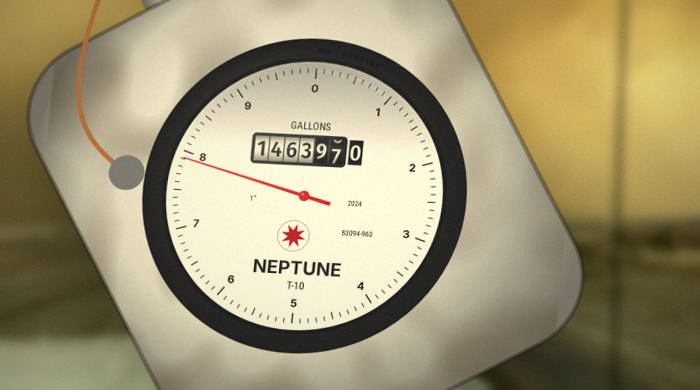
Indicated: 1463967.9,gal
